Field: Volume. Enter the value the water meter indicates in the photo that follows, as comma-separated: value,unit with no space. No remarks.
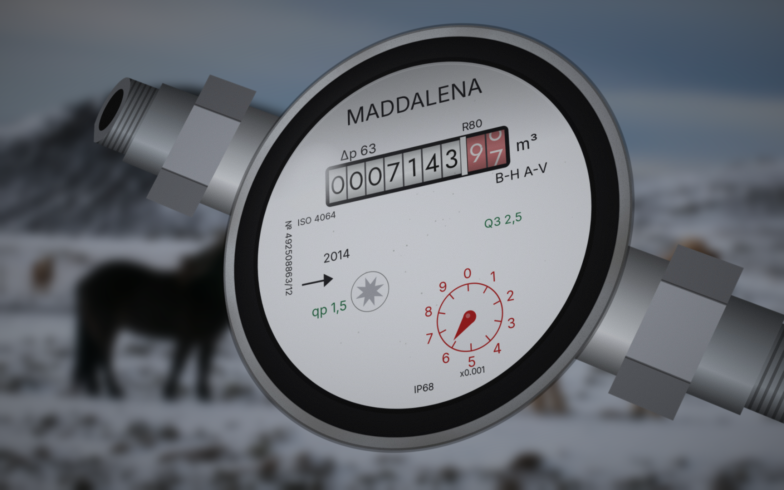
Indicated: 7143.966,m³
